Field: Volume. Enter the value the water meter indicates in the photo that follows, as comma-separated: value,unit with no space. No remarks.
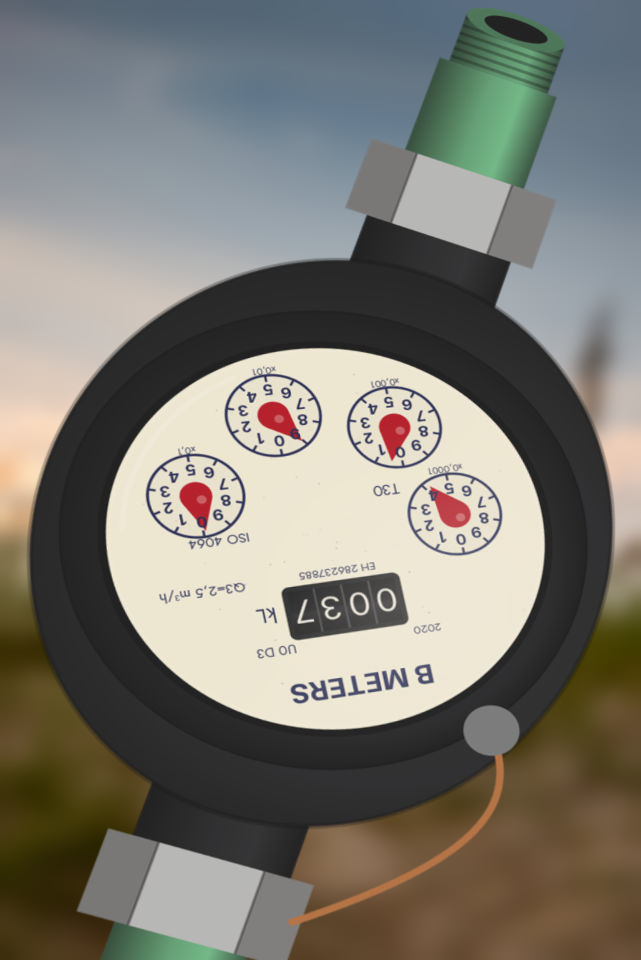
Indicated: 36.9904,kL
